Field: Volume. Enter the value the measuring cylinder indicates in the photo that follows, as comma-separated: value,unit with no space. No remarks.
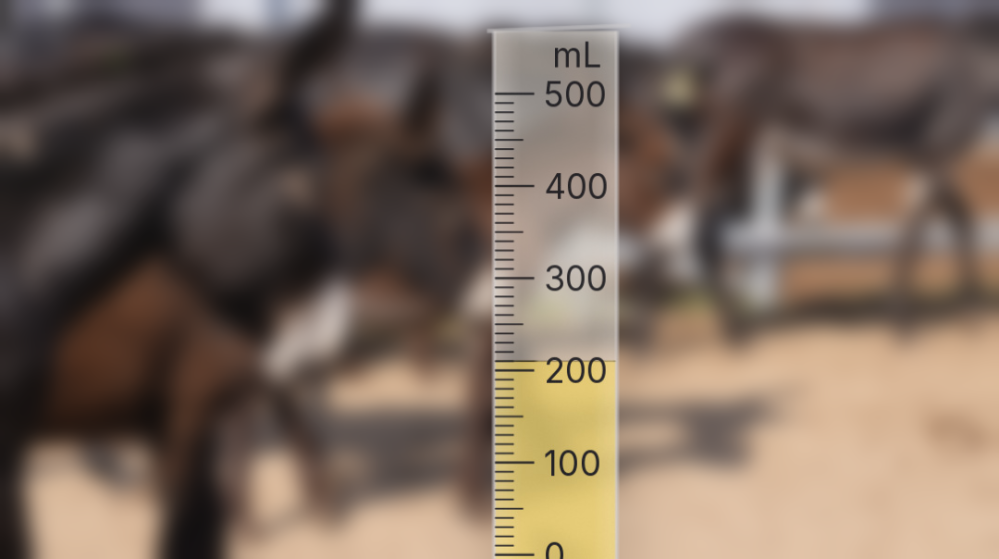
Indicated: 210,mL
